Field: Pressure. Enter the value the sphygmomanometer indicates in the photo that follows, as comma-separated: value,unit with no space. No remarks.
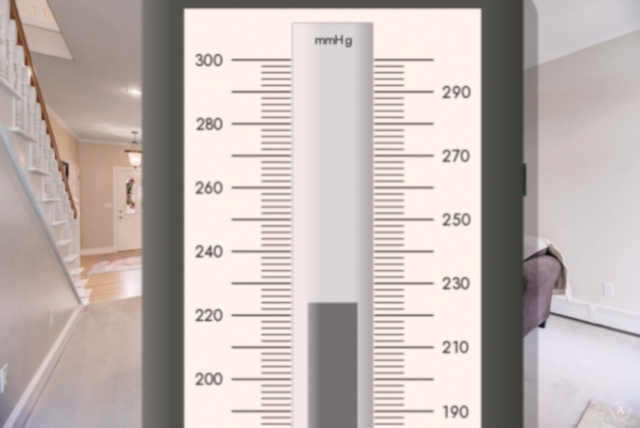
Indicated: 224,mmHg
